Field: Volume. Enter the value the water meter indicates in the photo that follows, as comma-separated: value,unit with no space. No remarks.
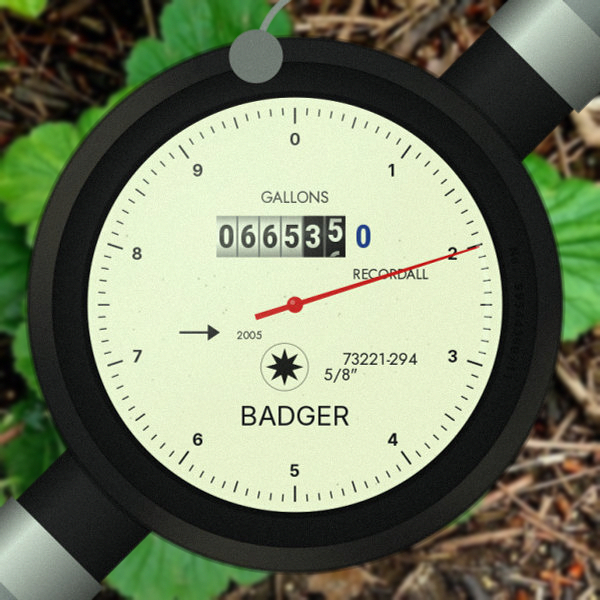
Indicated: 665352.0,gal
